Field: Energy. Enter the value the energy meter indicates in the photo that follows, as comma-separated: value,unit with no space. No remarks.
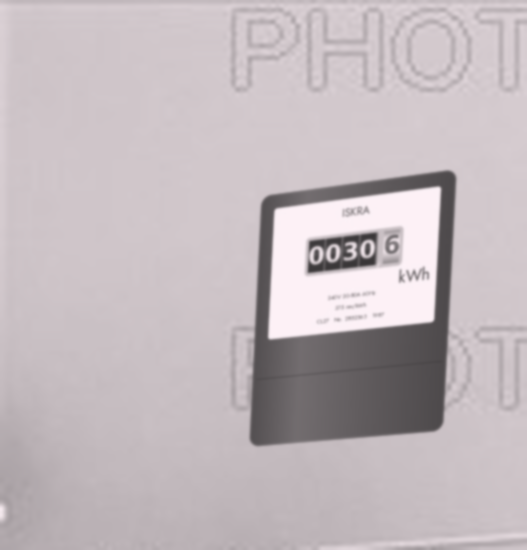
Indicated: 30.6,kWh
